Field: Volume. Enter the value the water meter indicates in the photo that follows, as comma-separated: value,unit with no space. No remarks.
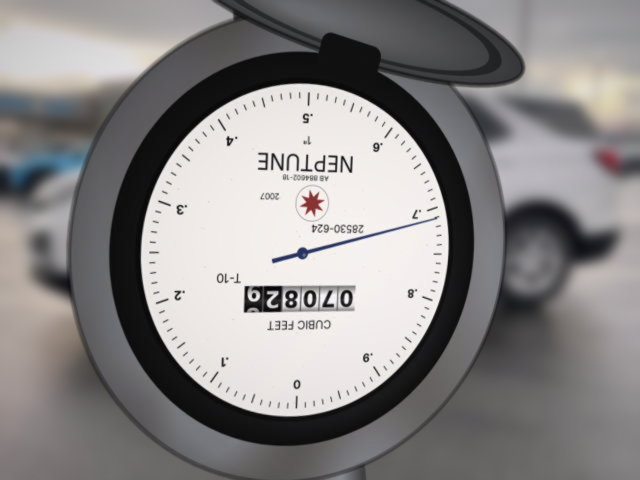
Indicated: 70828.71,ft³
